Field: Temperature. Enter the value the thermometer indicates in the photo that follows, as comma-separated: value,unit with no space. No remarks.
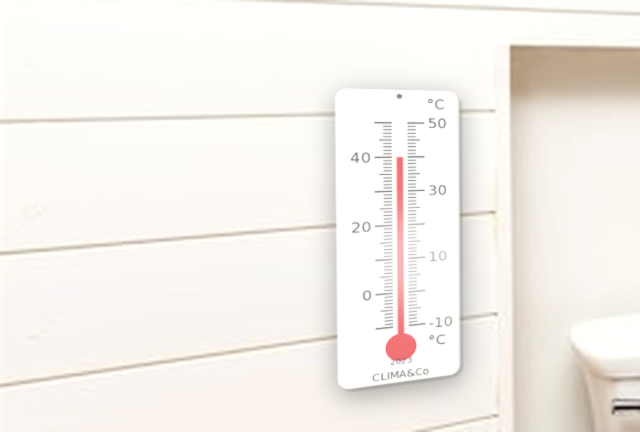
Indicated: 40,°C
